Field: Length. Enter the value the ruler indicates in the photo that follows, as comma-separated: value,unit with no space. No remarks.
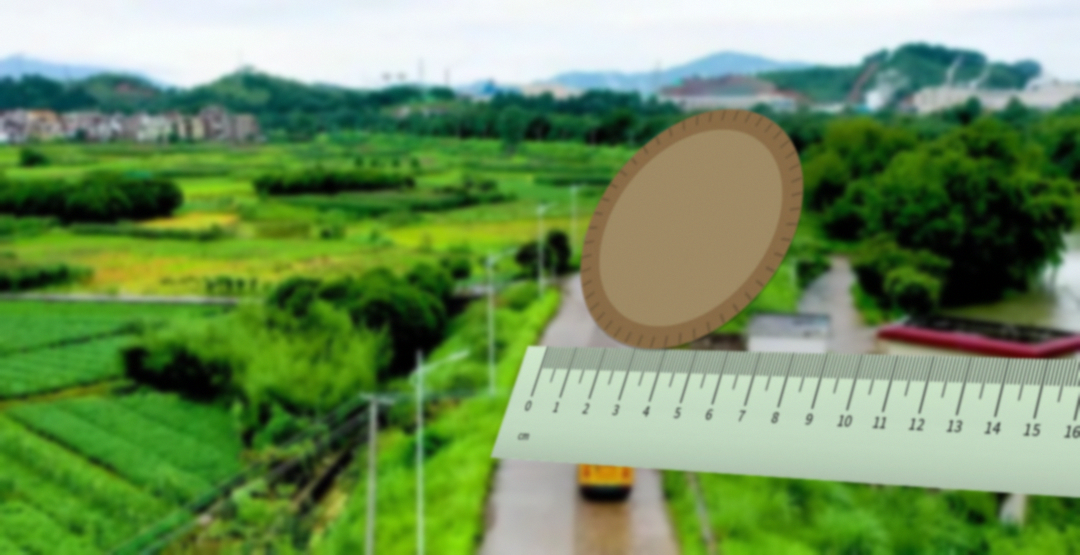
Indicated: 7,cm
